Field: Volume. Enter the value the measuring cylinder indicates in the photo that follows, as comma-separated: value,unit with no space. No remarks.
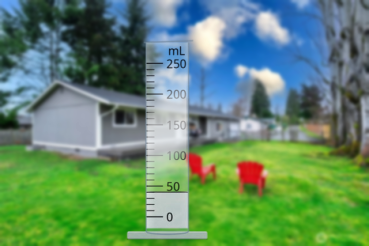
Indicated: 40,mL
